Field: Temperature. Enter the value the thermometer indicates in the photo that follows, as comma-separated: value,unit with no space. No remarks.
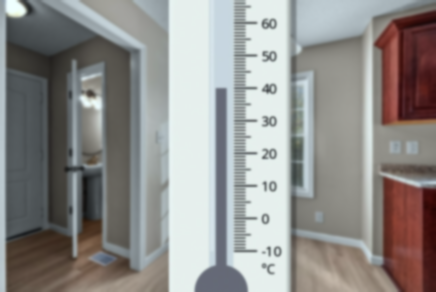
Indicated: 40,°C
